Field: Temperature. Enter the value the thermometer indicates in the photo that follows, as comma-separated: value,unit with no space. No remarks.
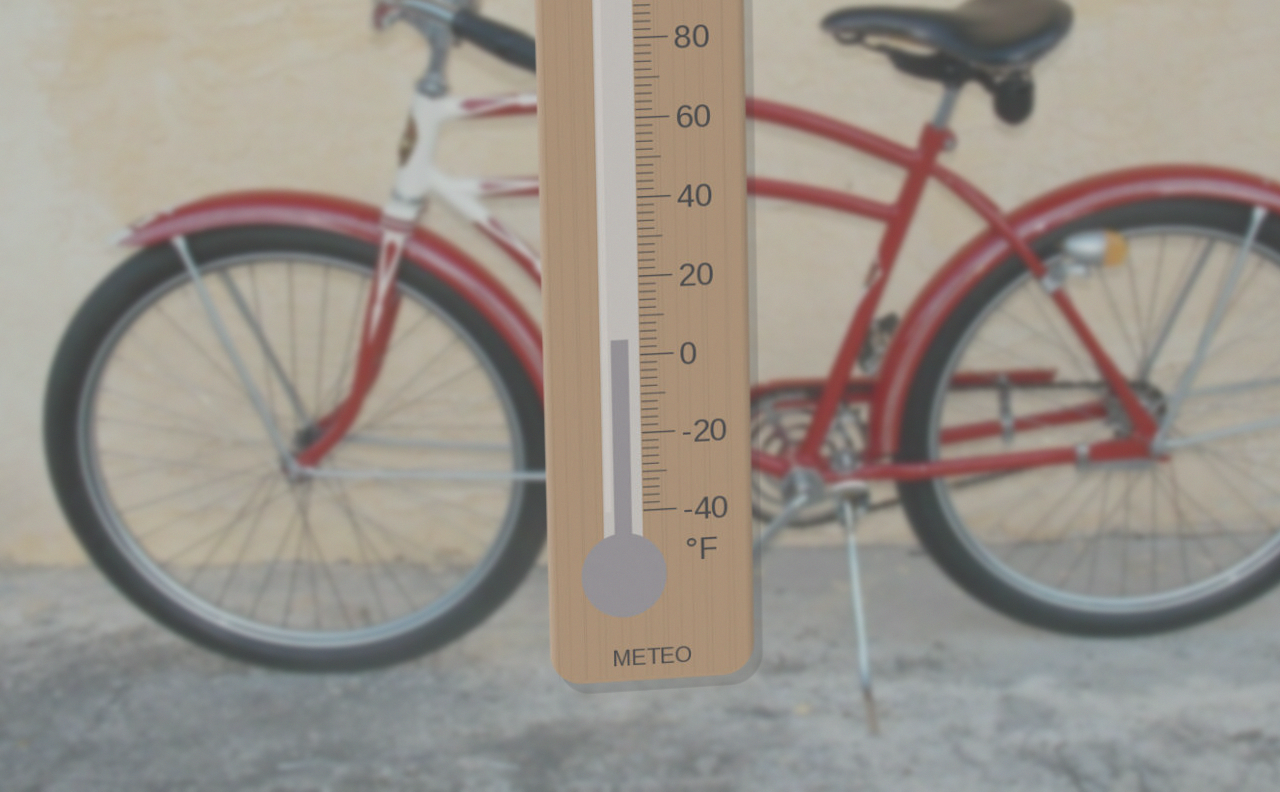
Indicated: 4,°F
